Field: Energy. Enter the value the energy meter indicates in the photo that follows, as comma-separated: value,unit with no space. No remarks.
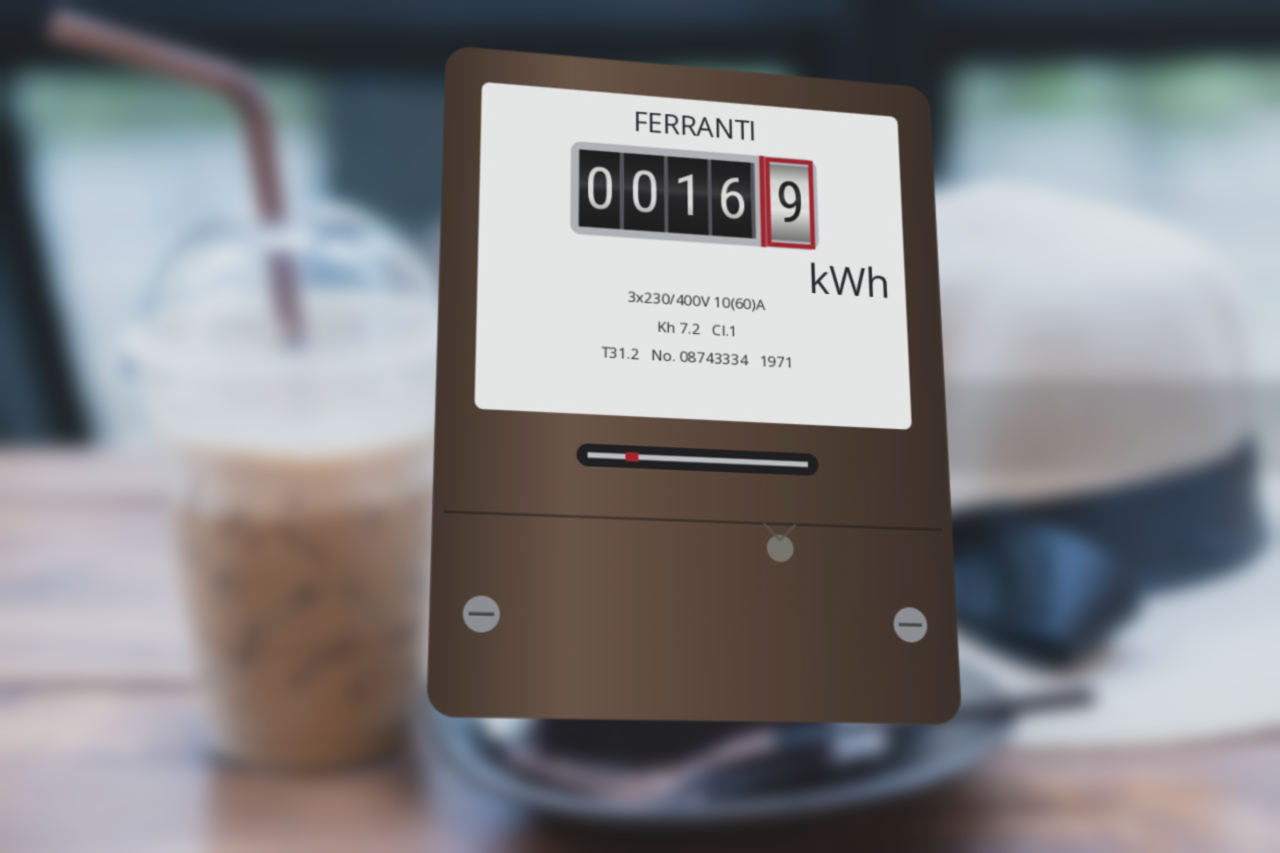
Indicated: 16.9,kWh
